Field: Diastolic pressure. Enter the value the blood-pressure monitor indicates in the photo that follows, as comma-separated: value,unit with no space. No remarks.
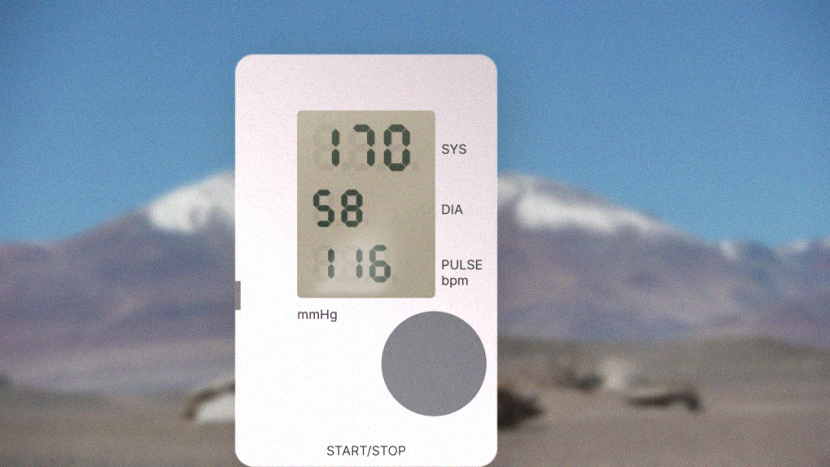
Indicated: 58,mmHg
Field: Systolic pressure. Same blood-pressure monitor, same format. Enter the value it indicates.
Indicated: 170,mmHg
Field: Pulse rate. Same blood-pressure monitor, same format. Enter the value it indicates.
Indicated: 116,bpm
